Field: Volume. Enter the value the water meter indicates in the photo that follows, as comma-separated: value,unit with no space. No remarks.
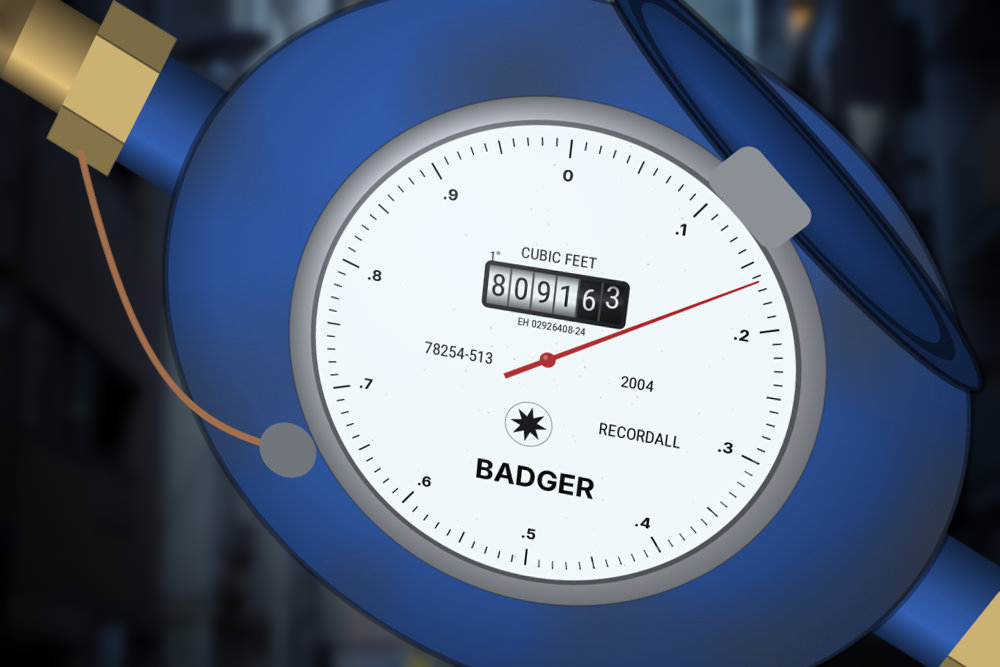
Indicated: 809163.16,ft³
